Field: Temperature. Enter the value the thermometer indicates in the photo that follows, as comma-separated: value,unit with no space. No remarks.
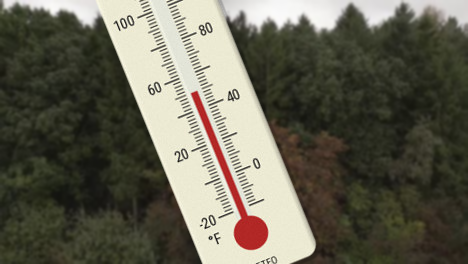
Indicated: 50,°F
